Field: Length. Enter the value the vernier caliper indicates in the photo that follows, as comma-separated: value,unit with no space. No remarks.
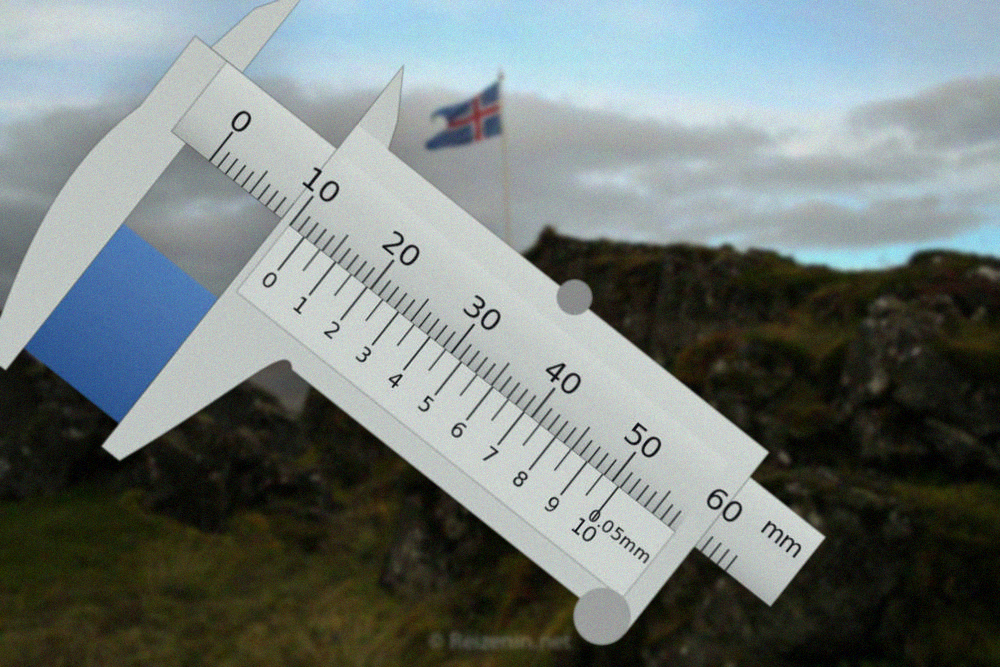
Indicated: 11.8,mm
